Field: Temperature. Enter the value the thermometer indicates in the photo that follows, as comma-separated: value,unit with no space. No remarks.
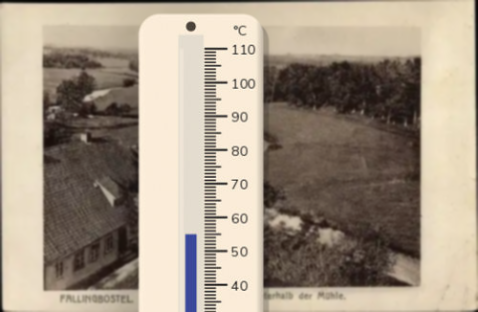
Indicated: 55,°C
